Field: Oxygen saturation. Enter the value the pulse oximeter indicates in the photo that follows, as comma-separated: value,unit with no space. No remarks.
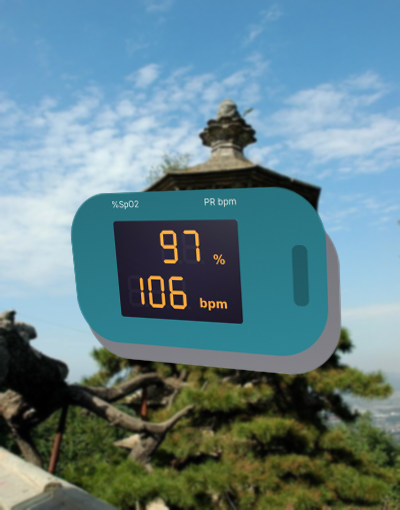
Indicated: 97,%
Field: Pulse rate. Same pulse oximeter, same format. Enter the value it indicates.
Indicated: 106,bpm
